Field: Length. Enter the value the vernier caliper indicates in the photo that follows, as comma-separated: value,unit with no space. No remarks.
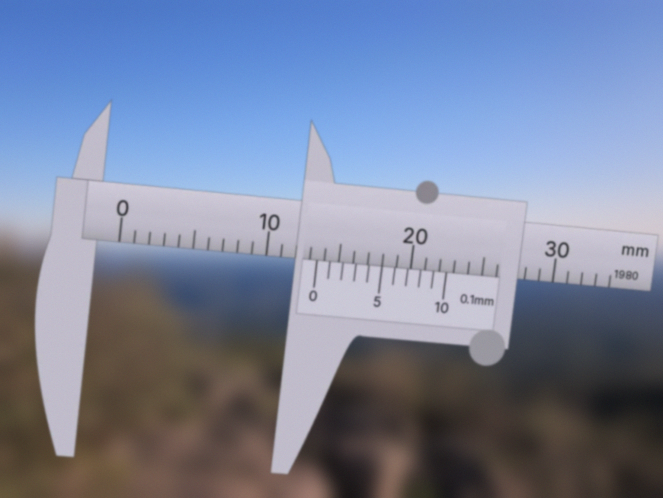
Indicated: 13.5,mm
